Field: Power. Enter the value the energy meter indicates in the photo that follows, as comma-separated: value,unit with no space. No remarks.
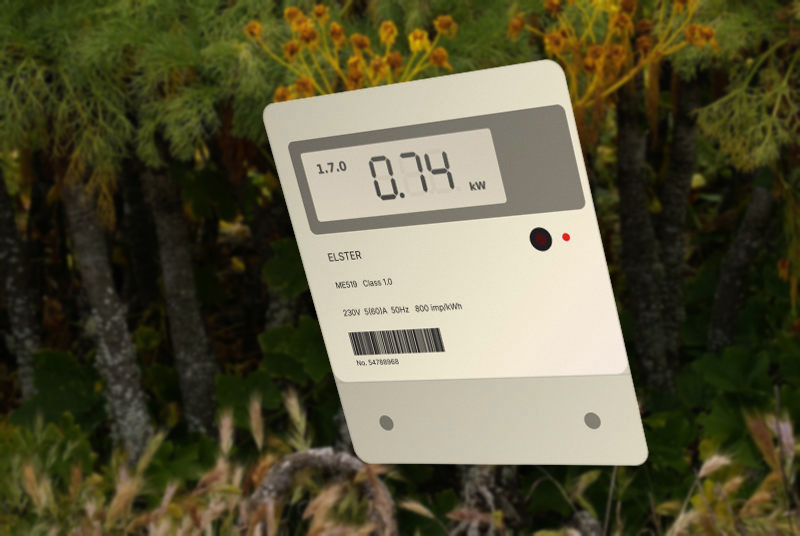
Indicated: 0.74,kW
